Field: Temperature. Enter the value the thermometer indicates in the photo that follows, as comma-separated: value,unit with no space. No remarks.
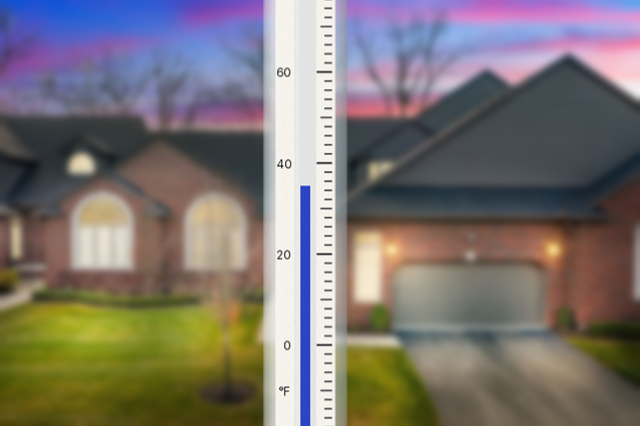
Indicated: 35,°F
